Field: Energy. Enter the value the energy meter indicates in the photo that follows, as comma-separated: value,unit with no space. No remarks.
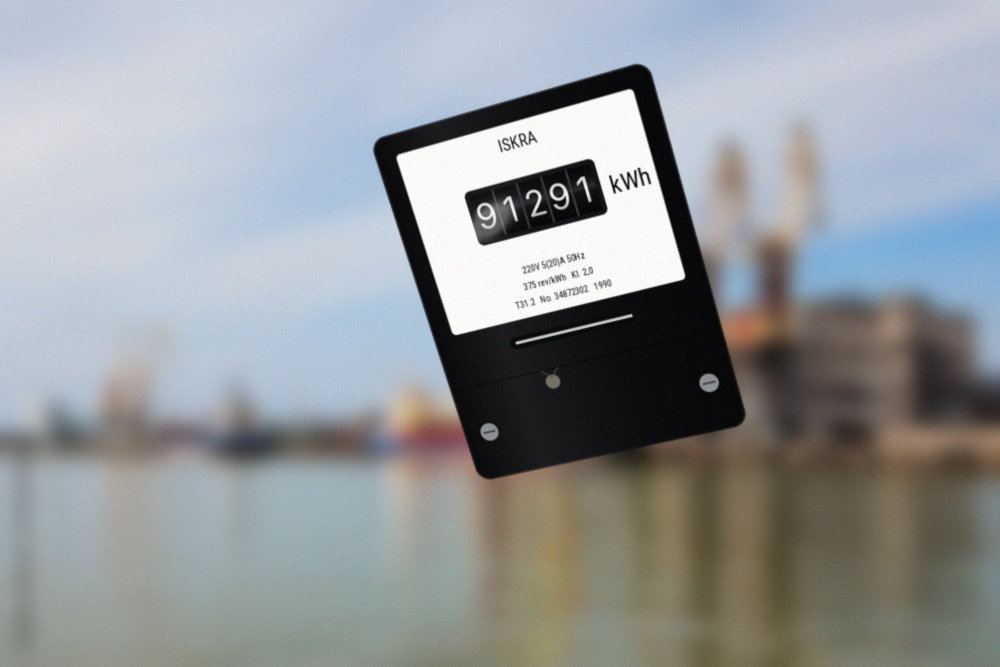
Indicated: 91291,kWh
